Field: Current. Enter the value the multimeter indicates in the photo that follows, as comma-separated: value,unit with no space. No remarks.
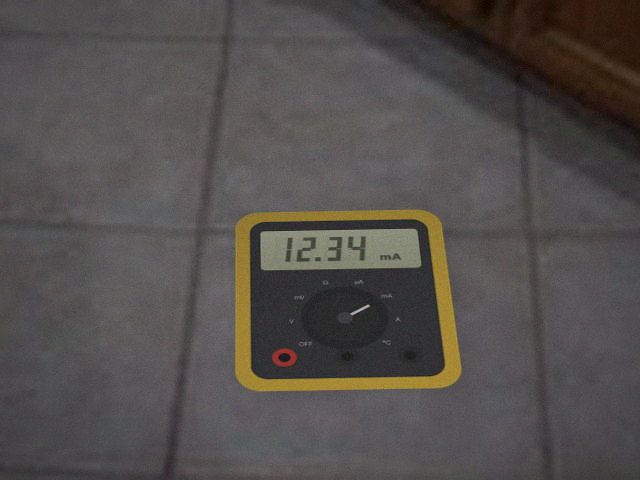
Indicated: 12.34,mA
